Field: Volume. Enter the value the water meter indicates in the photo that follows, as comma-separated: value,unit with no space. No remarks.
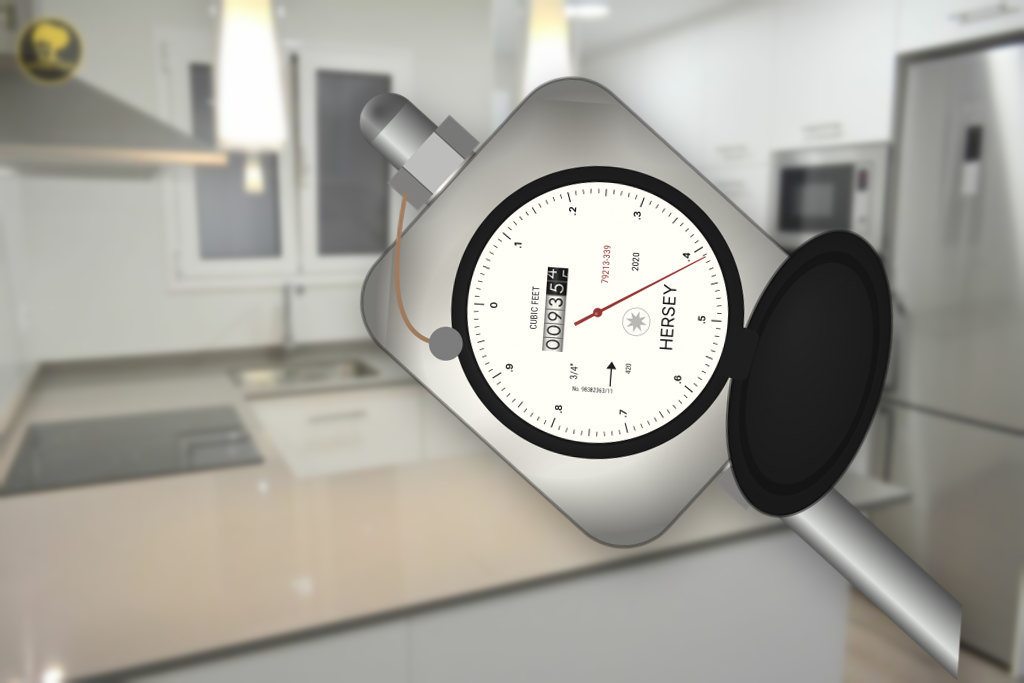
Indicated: 9354.41,ft³
